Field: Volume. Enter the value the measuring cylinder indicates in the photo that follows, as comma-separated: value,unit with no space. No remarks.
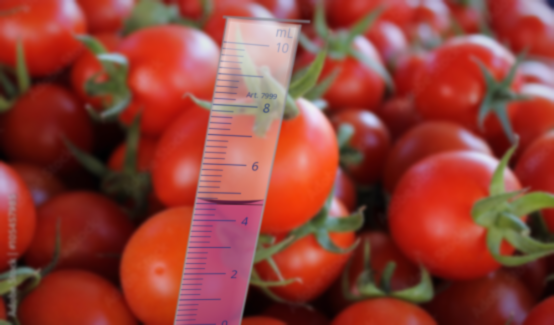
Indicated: 4.6,mL
